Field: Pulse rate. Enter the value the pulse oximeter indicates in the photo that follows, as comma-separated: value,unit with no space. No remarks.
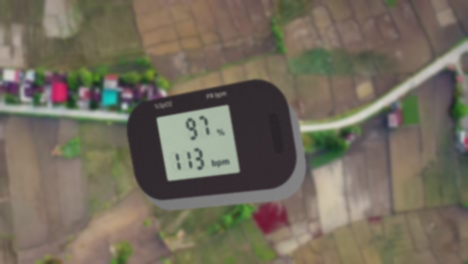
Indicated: 113,bpm
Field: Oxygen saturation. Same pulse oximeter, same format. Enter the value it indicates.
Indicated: 97,%
